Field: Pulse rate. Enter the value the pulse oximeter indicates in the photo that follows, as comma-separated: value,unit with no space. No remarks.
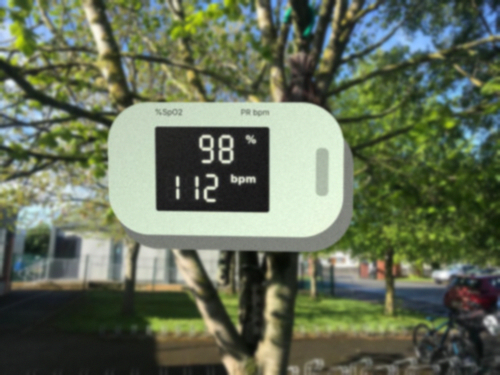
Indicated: 112,bpm
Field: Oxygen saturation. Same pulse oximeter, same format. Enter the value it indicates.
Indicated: 98,%
